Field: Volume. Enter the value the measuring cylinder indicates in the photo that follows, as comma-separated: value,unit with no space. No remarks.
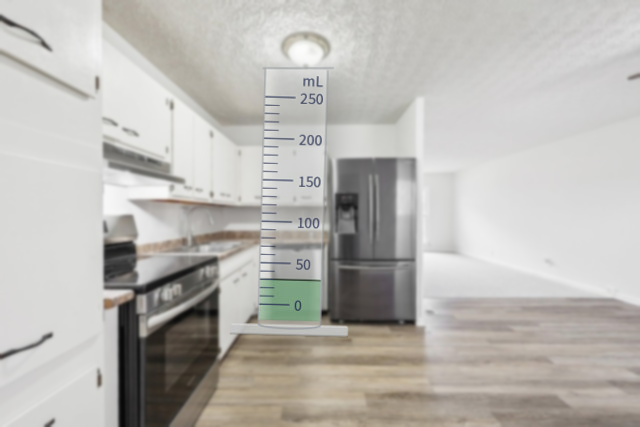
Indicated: 30,mL
